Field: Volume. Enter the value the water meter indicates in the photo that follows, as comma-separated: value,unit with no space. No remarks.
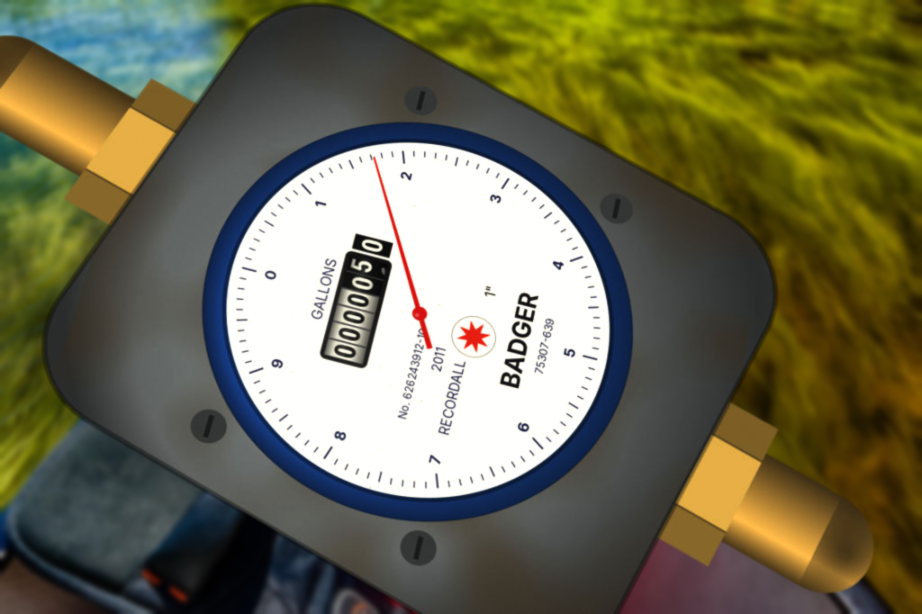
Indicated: 51.7,gal
